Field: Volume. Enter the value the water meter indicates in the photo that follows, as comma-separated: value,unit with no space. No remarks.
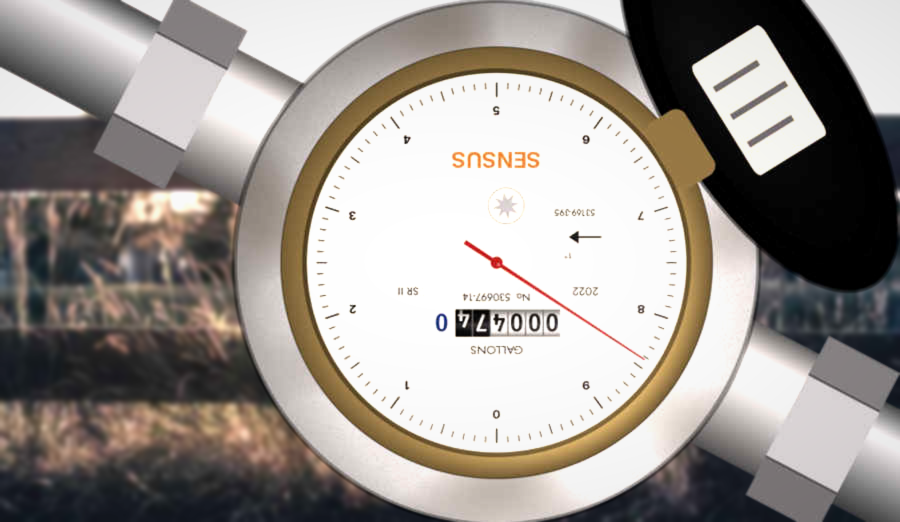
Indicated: 4738.4,gal
